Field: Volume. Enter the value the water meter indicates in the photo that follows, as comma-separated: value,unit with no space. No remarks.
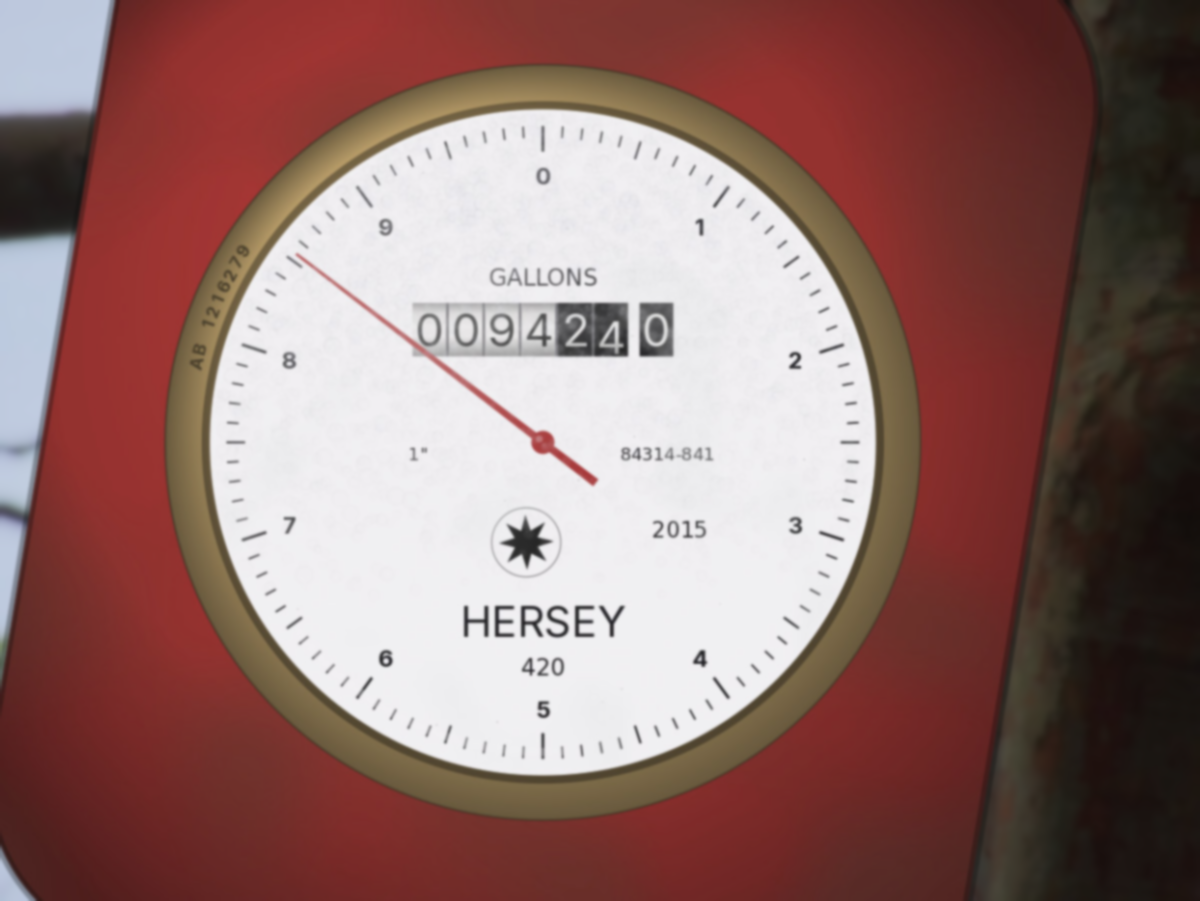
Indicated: 94238.5,gal
